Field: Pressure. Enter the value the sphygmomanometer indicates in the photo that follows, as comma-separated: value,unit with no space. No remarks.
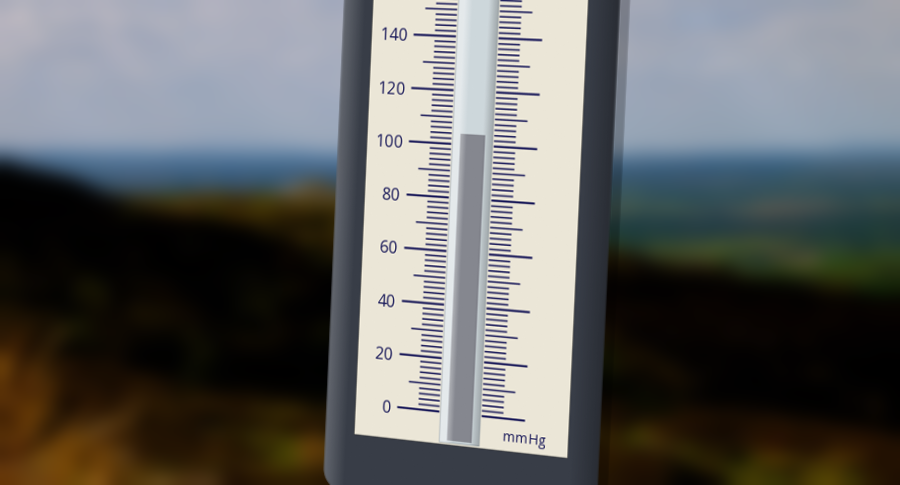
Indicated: 104,mmHg
